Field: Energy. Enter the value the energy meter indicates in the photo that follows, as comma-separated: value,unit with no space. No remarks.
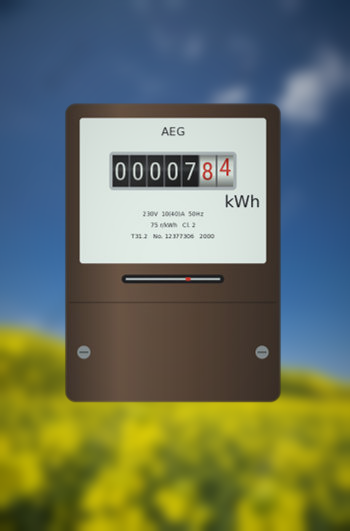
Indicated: 7.84,kWh
